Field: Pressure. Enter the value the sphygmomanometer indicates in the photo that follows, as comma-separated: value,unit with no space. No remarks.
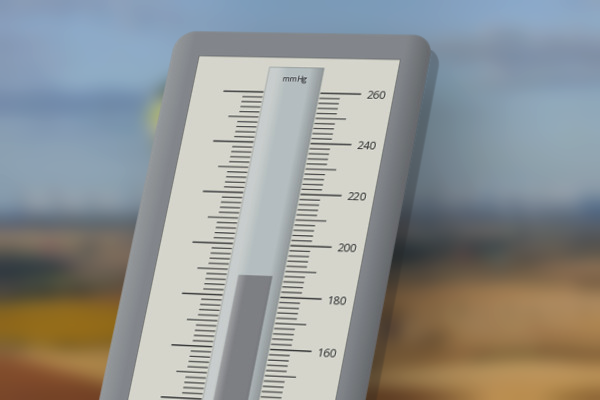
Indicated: 188,mmHg
